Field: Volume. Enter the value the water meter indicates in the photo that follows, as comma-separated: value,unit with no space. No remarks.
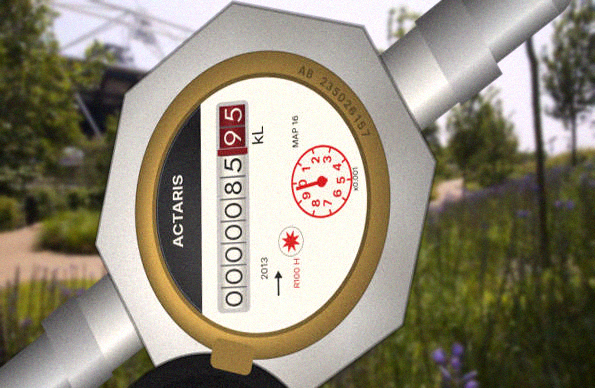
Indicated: 85.949,kL
